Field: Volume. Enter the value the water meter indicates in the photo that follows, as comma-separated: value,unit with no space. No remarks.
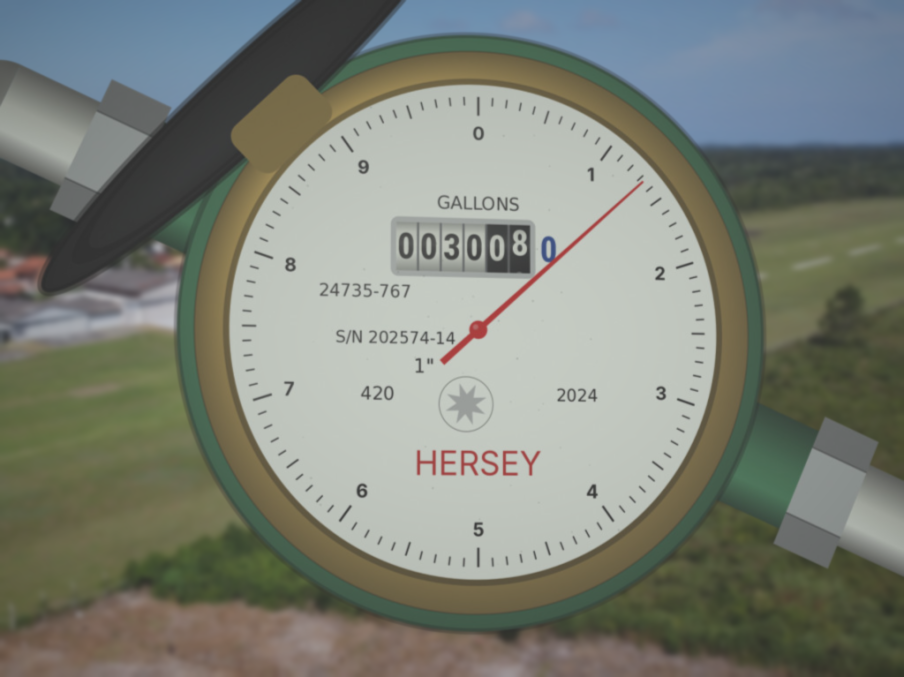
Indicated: 30081.3,gal
